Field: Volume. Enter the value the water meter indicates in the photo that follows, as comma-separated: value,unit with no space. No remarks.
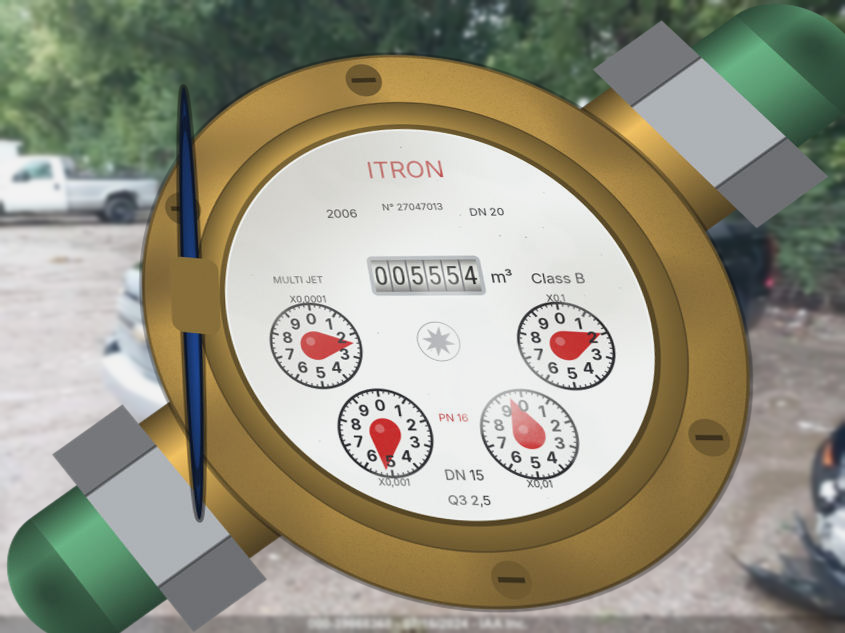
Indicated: 5554.1952,m³
